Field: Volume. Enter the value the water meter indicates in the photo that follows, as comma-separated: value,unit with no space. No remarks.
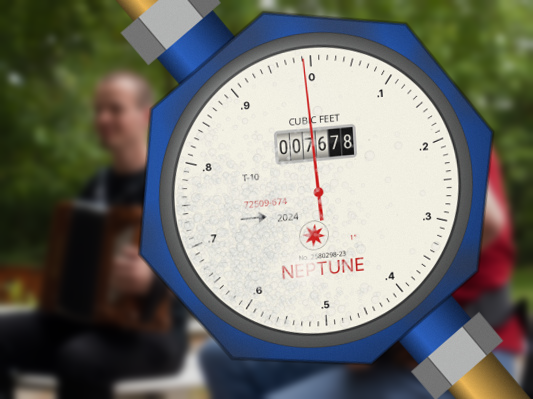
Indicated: 7677.99,ft³
